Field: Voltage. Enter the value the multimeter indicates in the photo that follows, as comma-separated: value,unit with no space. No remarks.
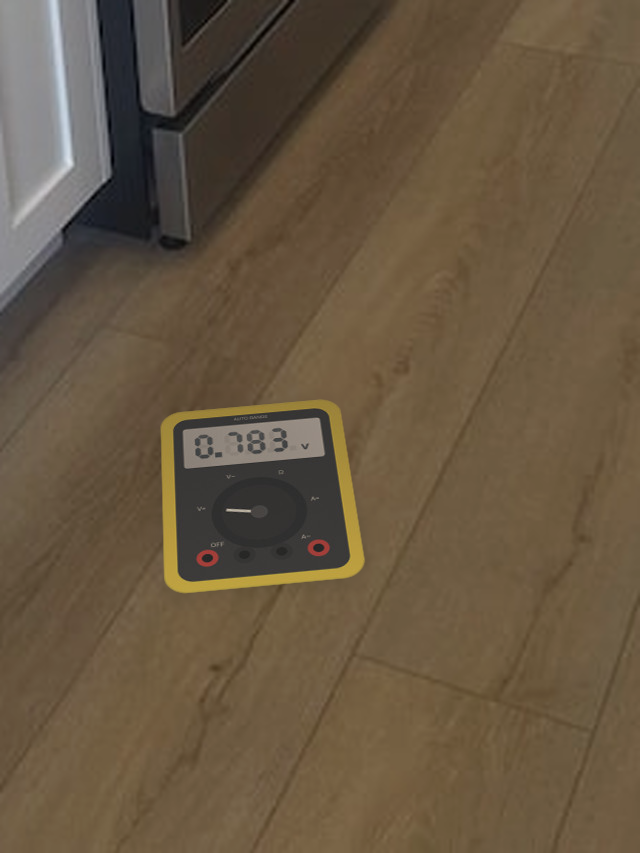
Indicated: 0.783,V
